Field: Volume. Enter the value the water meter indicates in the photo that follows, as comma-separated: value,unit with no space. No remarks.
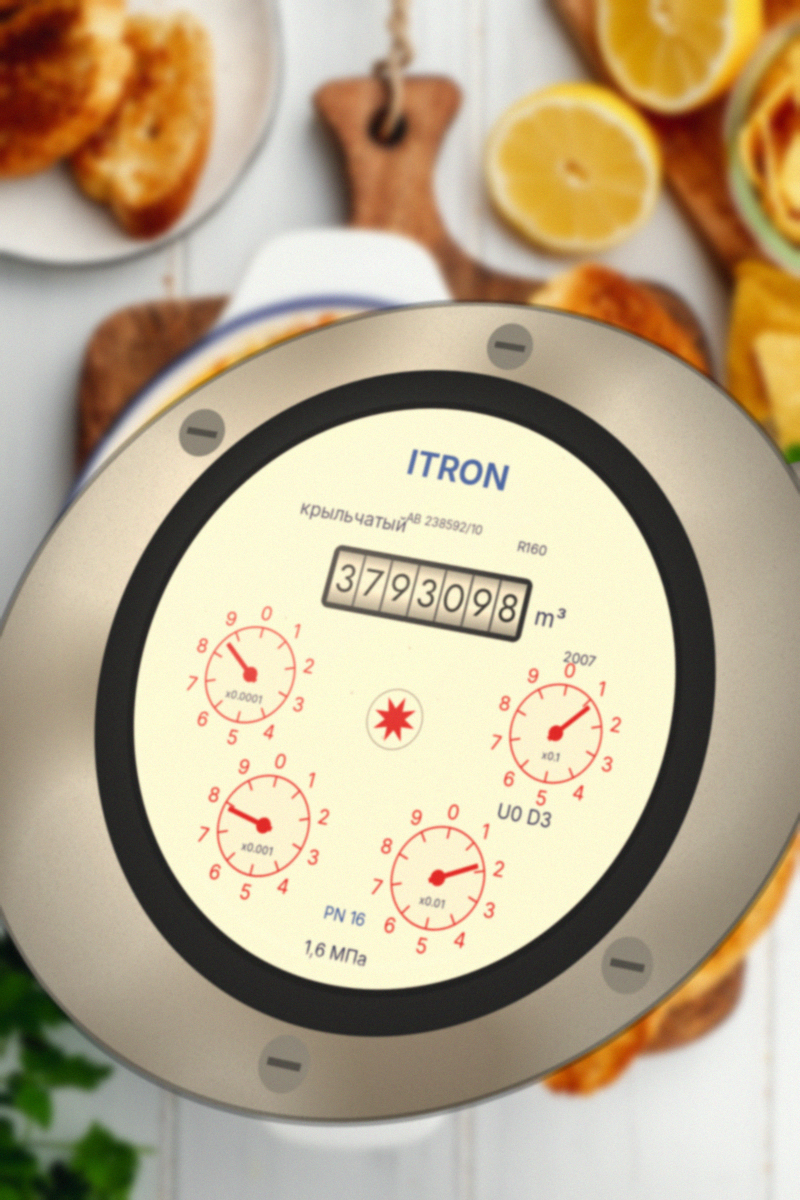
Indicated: 3793098.1178,m³
